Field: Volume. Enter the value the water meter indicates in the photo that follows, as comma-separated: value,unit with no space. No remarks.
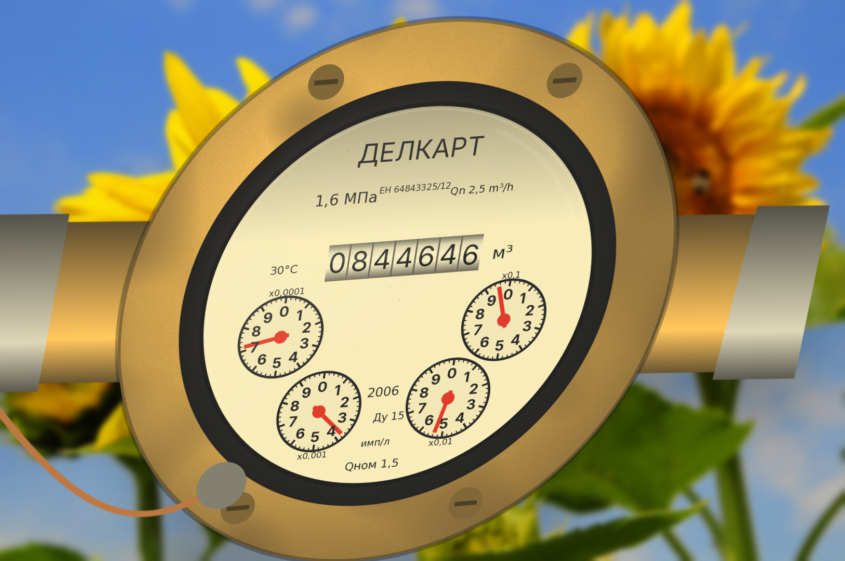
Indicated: 844645.9537,m³
